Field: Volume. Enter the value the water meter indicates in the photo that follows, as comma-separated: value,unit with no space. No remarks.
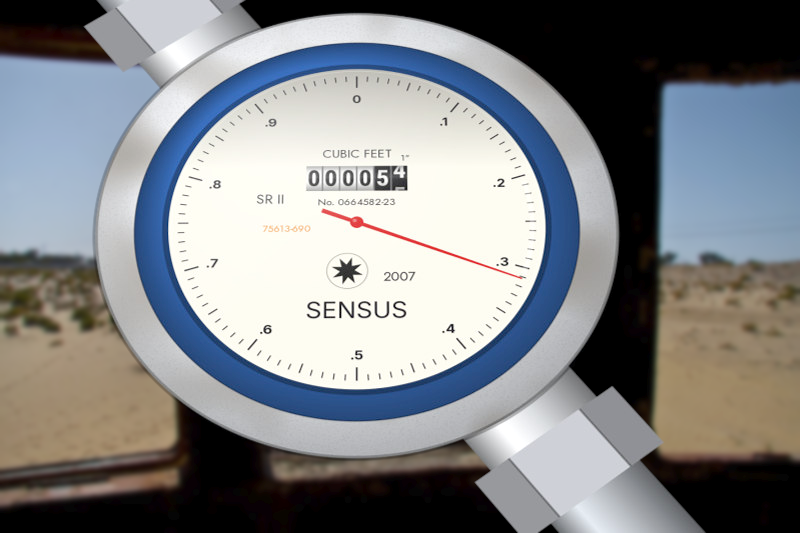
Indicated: 54.31,ft³
